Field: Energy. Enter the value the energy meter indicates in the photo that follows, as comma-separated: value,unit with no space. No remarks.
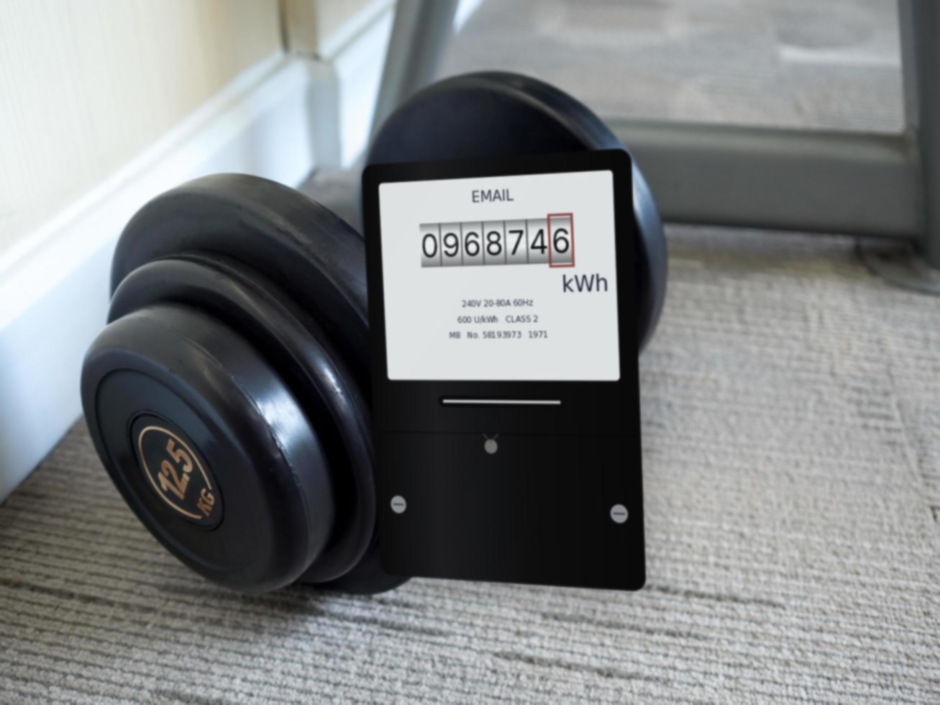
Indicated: 96874.6,kWh
